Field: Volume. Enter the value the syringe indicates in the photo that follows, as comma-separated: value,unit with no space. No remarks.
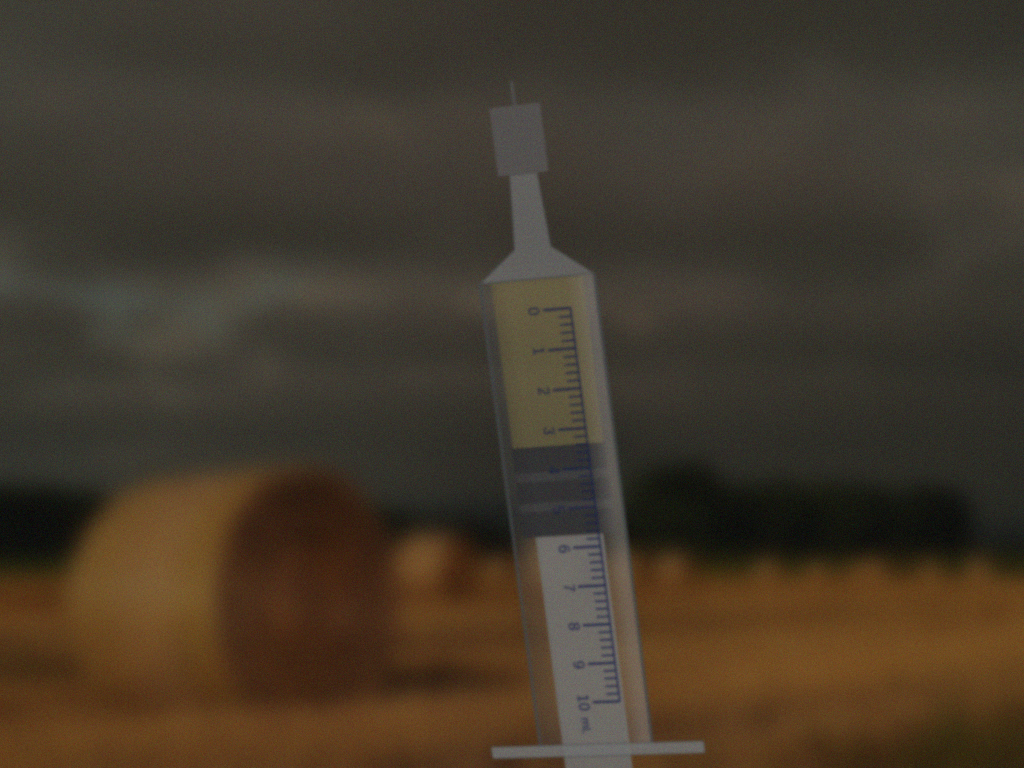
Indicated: 3.4,mL
